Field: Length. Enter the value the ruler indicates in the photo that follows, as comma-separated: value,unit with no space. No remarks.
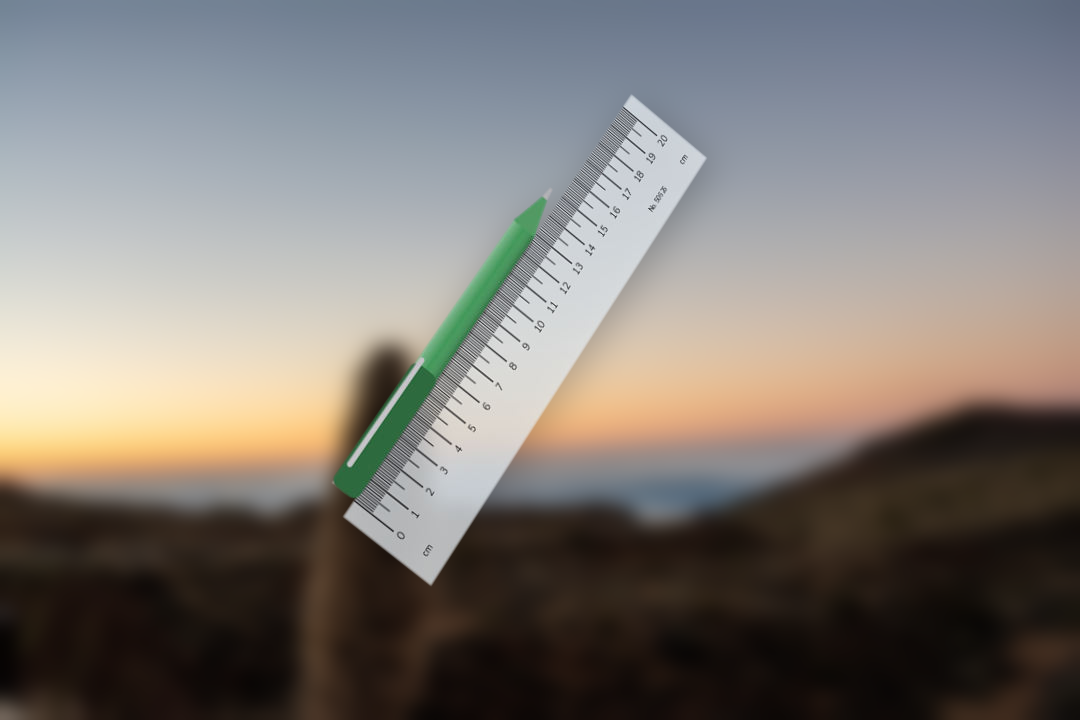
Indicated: 15,cm
